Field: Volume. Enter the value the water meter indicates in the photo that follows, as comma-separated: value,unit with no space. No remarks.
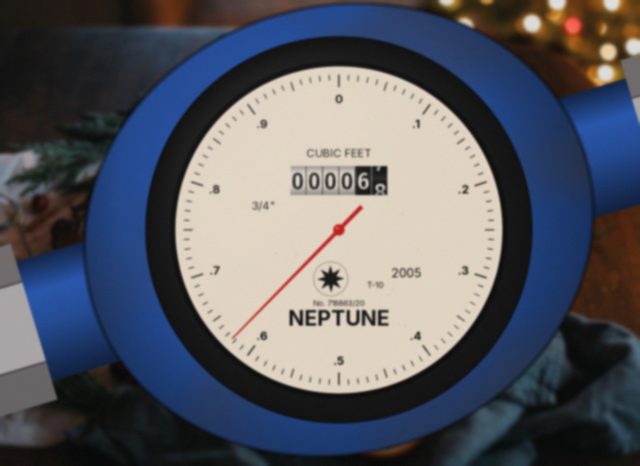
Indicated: 67.62,ft³
